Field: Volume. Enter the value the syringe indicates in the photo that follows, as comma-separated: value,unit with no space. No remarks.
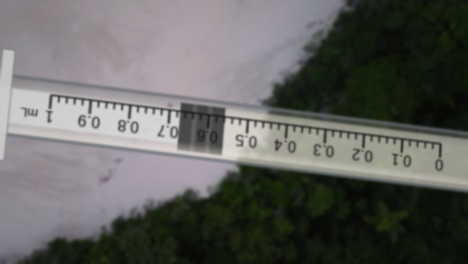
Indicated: 0.56,mL
